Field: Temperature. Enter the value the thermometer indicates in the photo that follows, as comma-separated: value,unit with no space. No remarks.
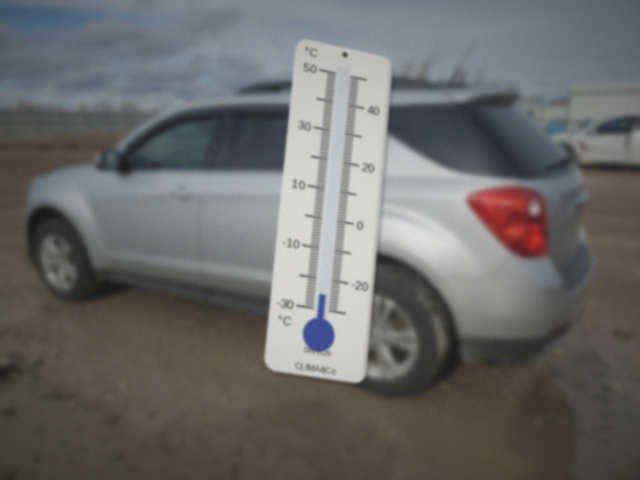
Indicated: -25,°C
